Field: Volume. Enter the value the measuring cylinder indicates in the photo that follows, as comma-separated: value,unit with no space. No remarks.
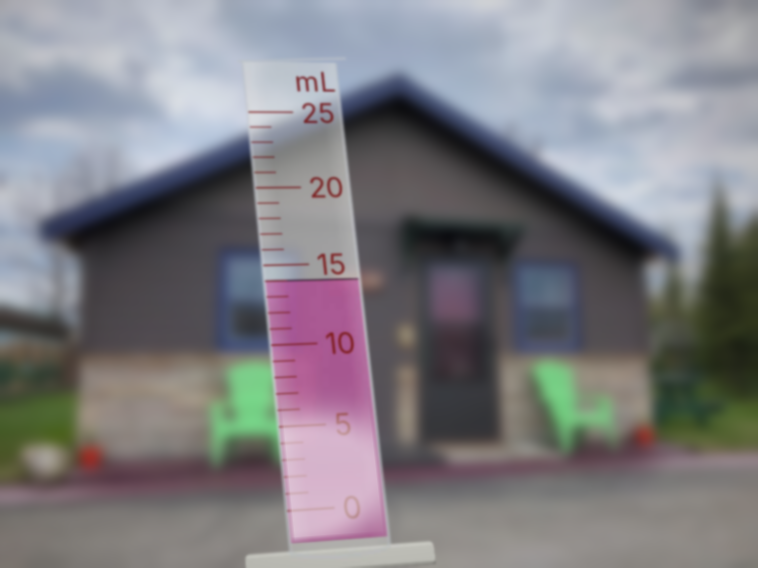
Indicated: 14,mL
